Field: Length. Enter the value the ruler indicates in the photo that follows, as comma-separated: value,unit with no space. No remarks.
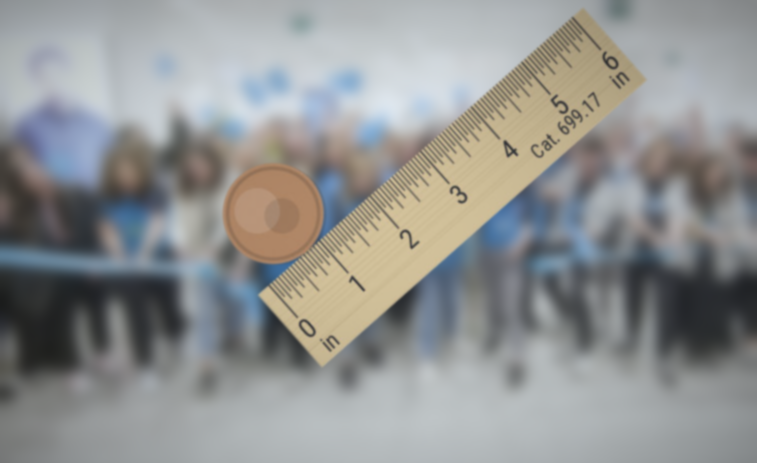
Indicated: 1.5,in
